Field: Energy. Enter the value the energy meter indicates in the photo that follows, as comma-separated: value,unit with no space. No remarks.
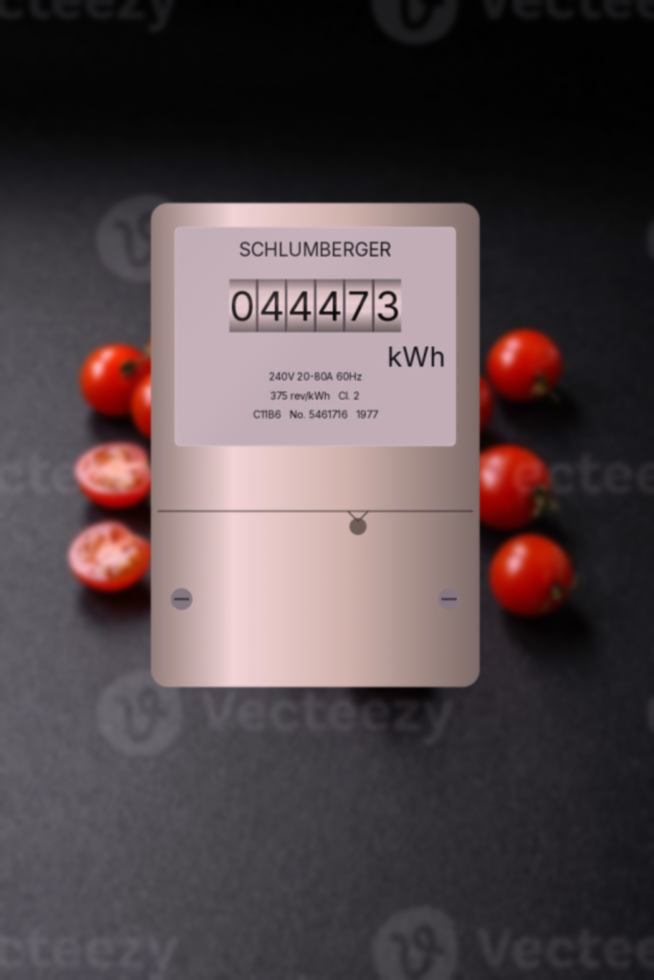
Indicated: 44473,kWh
